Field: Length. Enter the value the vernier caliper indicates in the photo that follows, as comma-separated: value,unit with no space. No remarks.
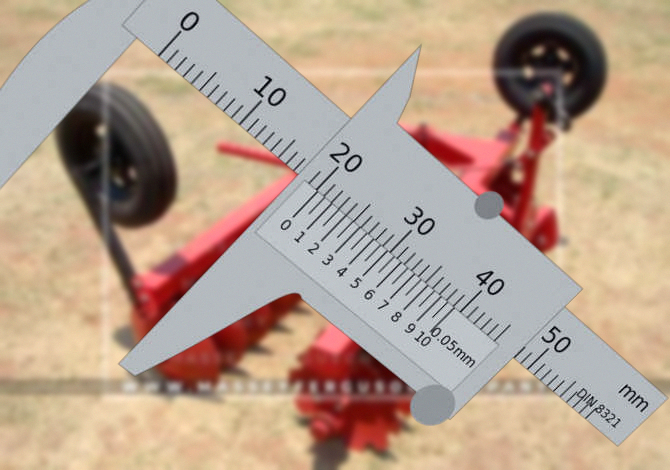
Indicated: 20.2,mm
